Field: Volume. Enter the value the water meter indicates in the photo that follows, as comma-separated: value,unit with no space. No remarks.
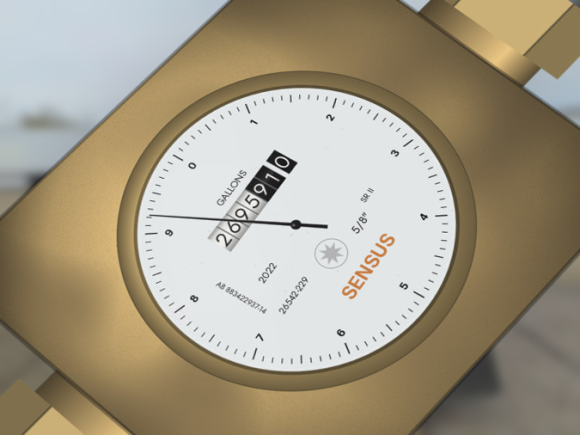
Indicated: 2695909.2,gal
